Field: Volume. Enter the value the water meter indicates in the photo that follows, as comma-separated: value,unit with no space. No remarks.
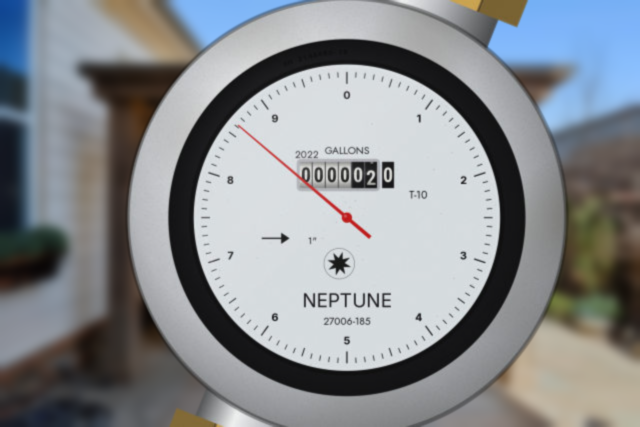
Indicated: 18.6,gal
